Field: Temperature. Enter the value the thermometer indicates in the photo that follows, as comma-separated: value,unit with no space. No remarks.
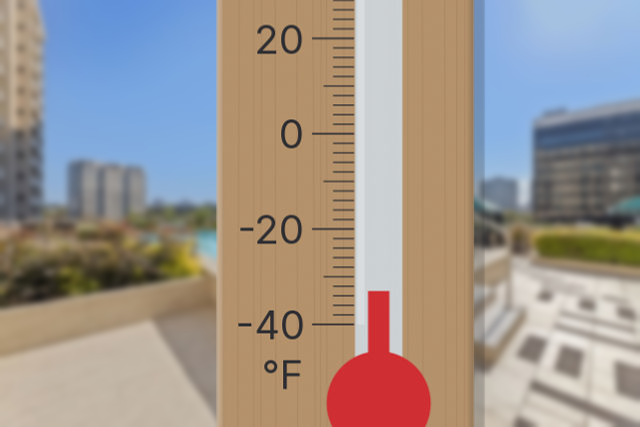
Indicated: -33,°F
